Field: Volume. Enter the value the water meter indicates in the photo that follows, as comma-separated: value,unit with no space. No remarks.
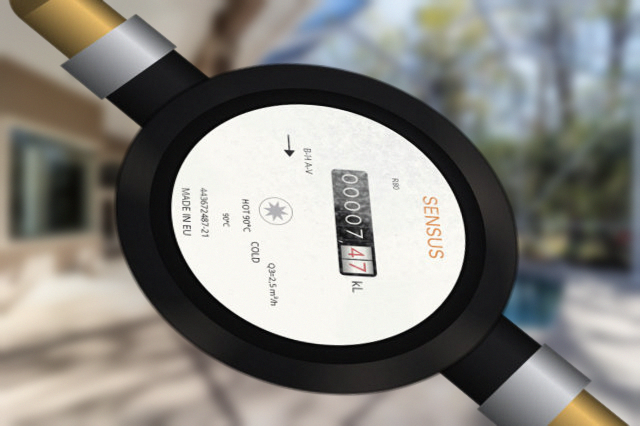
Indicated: 7.47,kL
